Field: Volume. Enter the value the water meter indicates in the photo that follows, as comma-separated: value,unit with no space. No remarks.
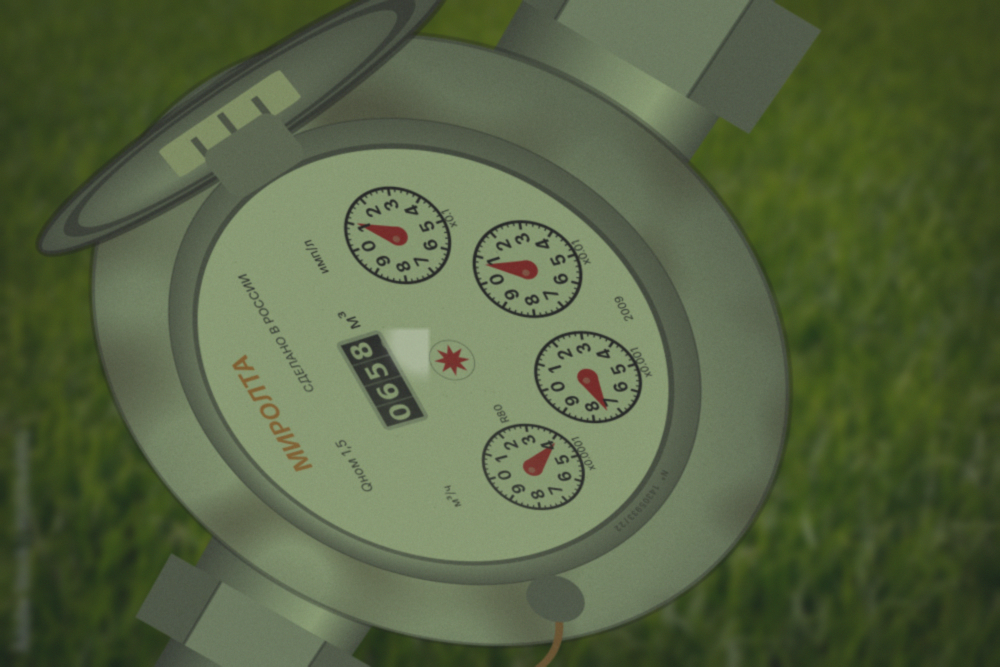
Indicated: 658.1074,m³
